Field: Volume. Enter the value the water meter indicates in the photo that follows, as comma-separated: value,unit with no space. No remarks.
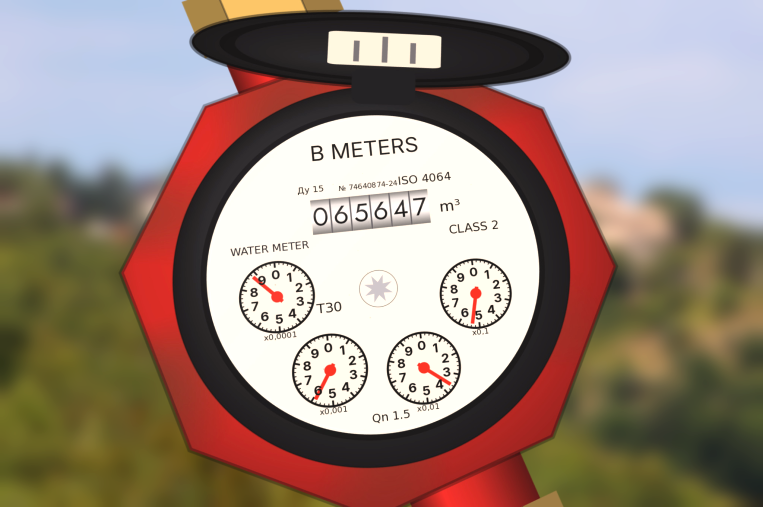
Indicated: 65647.5358,m³
